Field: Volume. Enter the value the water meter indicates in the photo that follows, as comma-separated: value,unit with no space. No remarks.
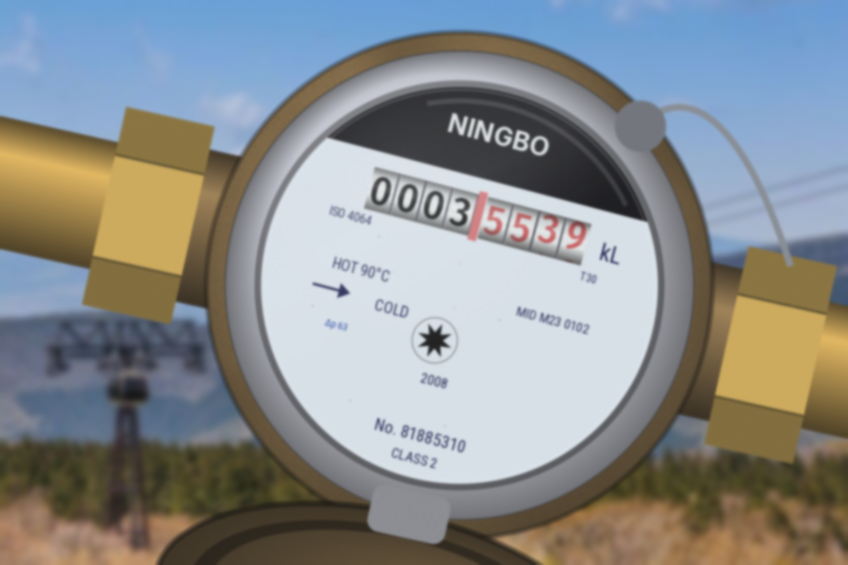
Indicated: 3.5539,kL
